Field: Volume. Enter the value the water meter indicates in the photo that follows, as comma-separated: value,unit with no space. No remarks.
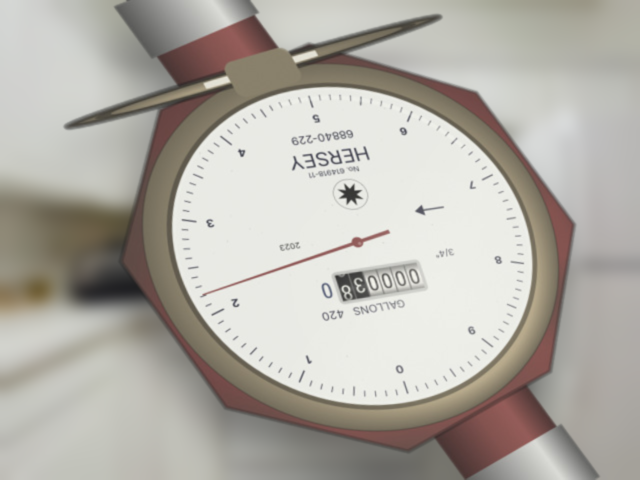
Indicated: 382.2,gal
